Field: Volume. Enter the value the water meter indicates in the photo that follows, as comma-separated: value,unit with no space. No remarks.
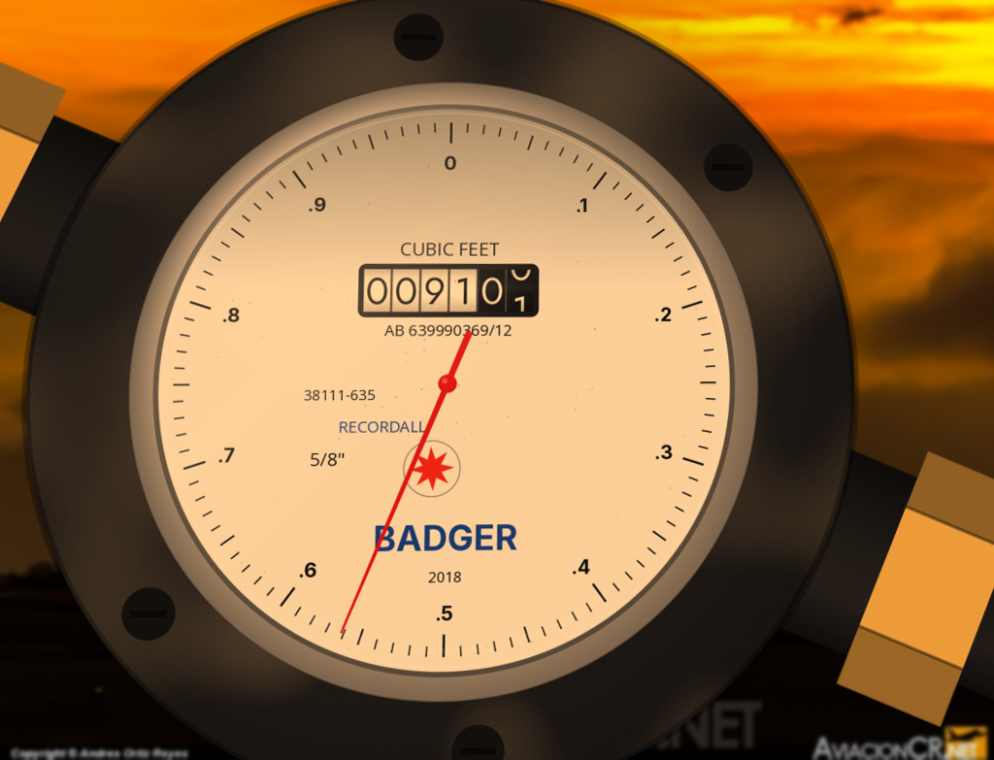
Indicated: 9100.56,ft³
